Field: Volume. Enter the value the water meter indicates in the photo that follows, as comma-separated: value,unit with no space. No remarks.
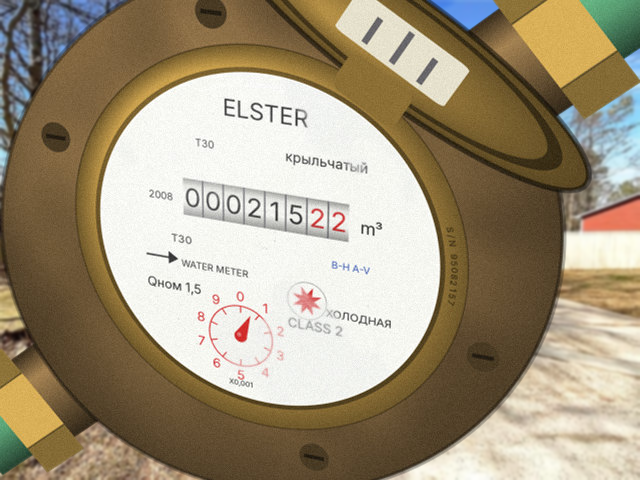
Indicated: 215.220,m³
